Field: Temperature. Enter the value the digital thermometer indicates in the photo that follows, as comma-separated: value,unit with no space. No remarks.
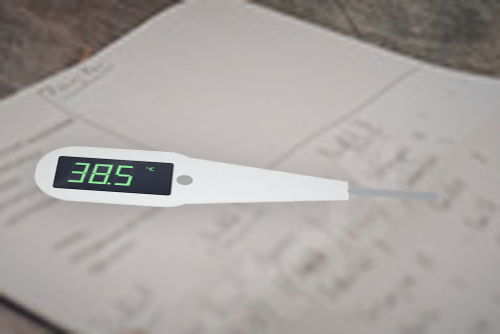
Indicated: 38.5,°C
